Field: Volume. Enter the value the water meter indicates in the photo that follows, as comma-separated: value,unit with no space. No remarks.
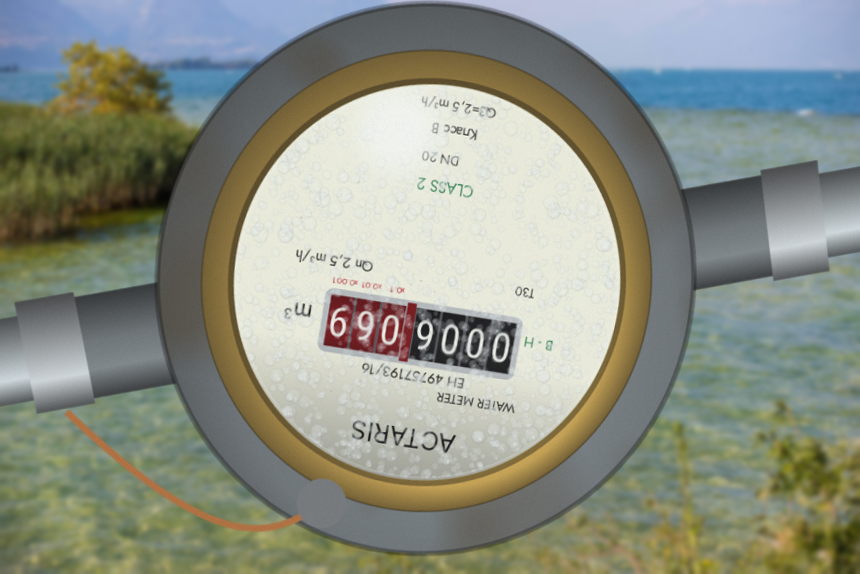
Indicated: 6.069,m³
